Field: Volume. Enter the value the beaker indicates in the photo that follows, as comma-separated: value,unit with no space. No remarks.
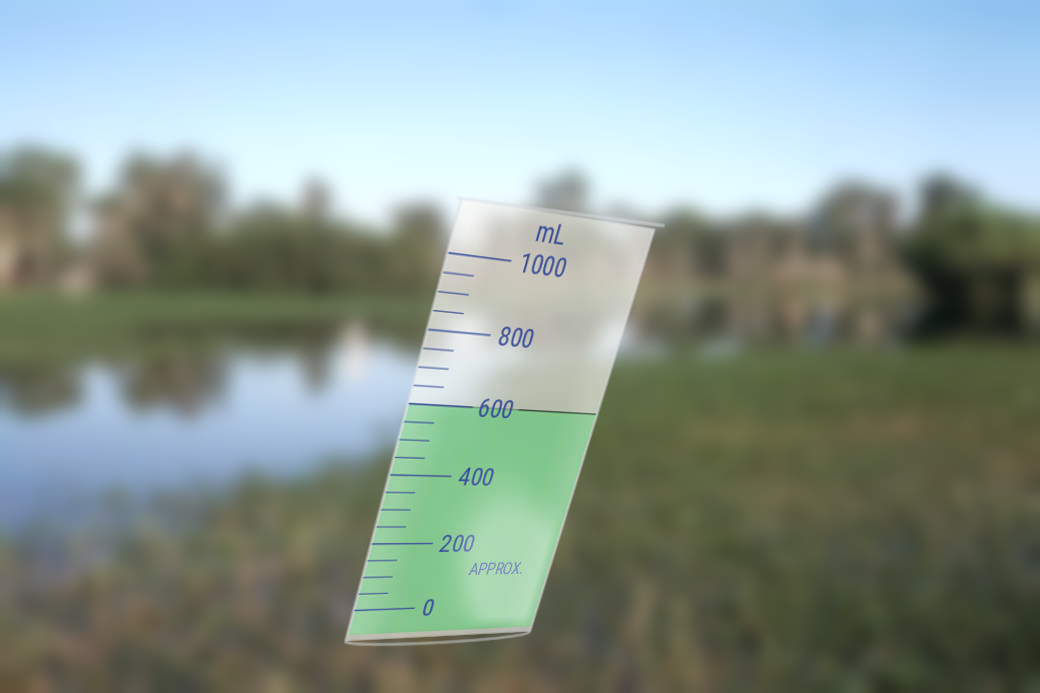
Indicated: 600,mL
